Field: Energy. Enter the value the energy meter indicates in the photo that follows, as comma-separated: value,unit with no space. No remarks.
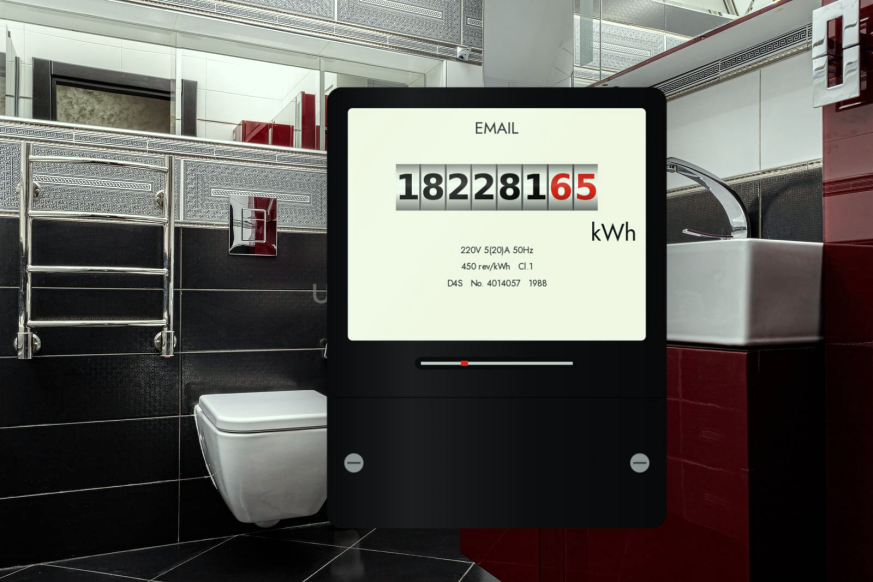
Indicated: 182281.65,kWh
